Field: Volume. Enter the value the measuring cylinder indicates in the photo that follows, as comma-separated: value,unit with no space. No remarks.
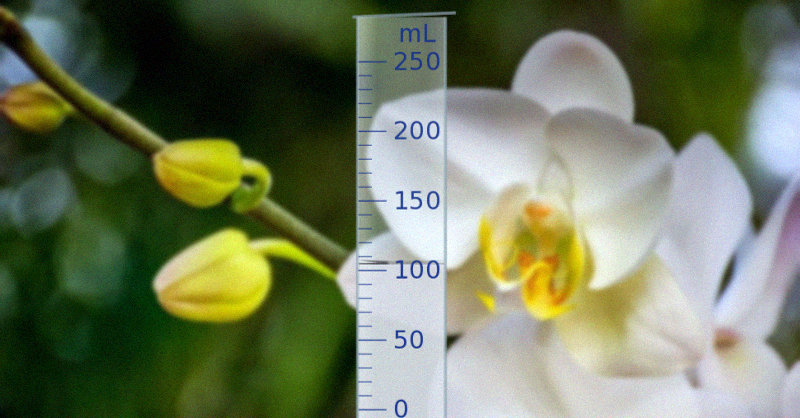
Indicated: 105,mL
